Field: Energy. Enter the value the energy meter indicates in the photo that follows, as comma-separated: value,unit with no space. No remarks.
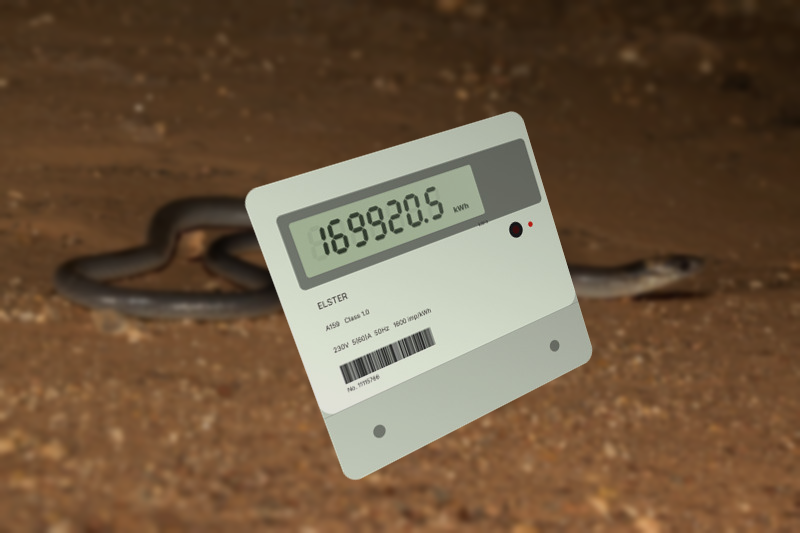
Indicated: 169920.5,kWh
